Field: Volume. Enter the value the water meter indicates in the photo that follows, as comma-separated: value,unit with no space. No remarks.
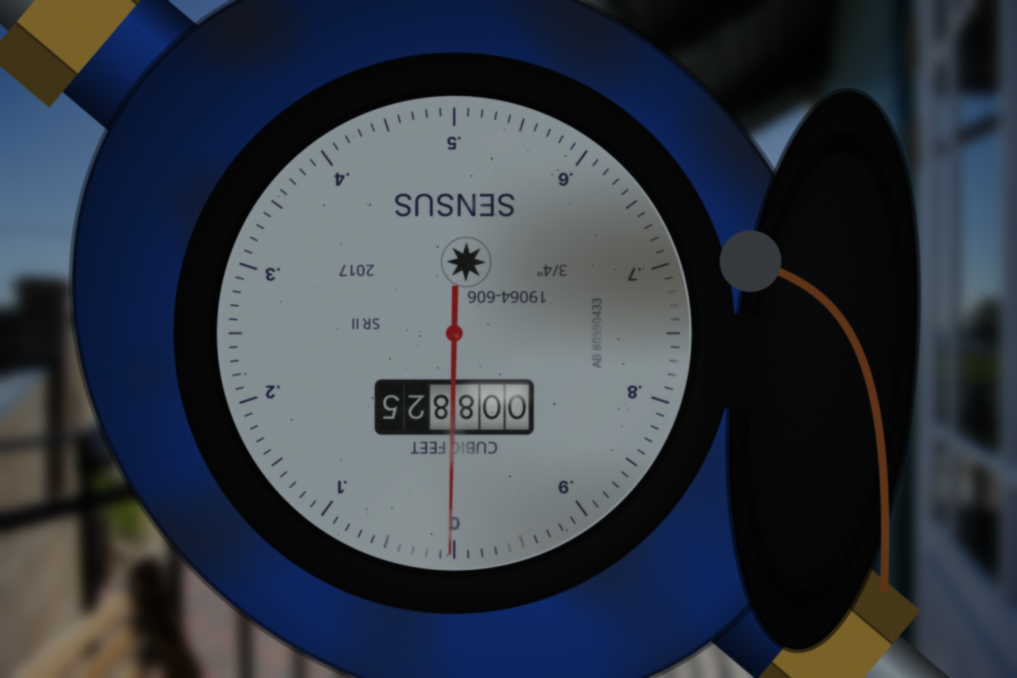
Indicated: 8825.00,ft³
